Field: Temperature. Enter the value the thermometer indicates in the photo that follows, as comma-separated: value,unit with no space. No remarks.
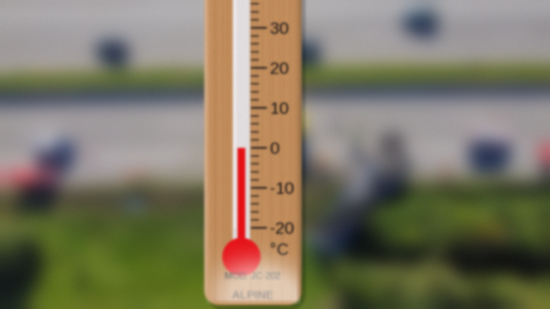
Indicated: 0,°C
